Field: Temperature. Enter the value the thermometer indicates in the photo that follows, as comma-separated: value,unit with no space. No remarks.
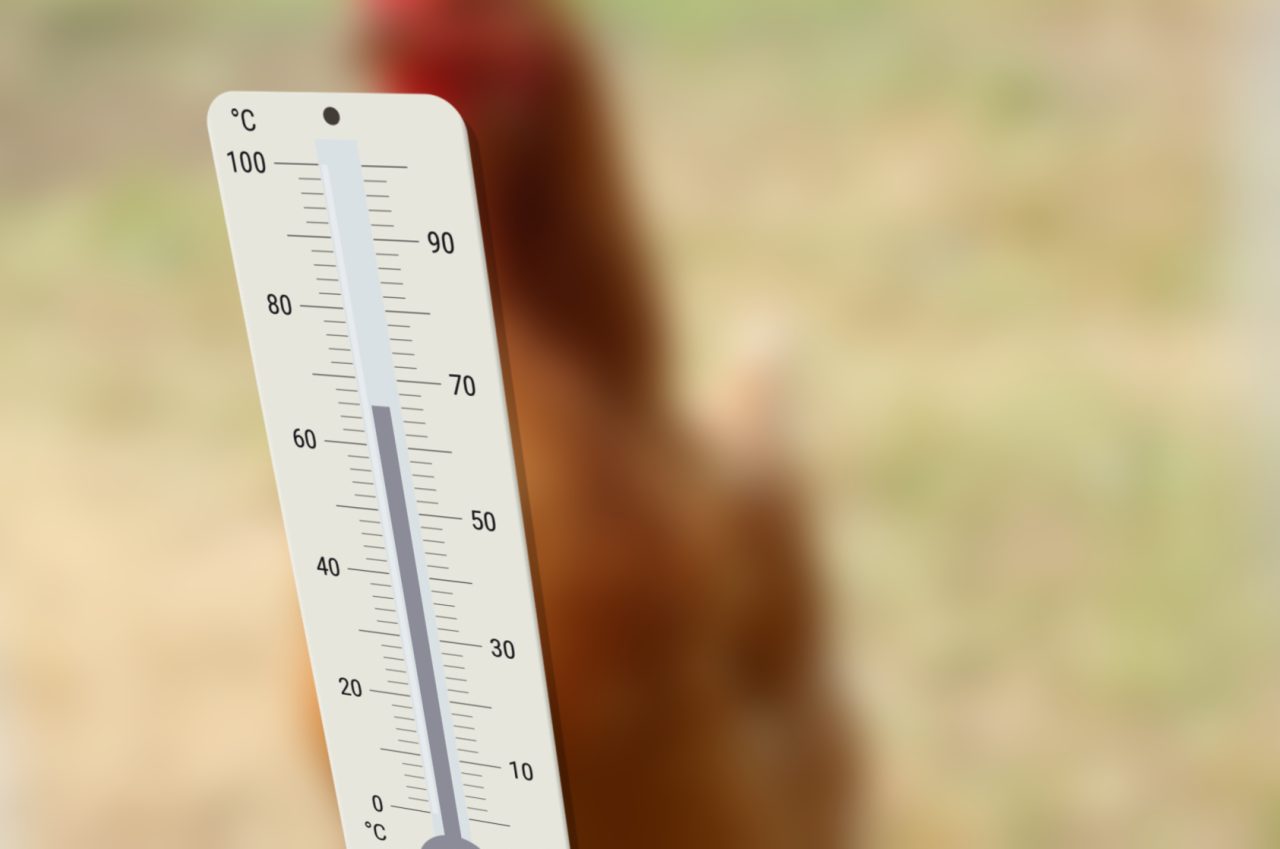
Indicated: 66,°C
